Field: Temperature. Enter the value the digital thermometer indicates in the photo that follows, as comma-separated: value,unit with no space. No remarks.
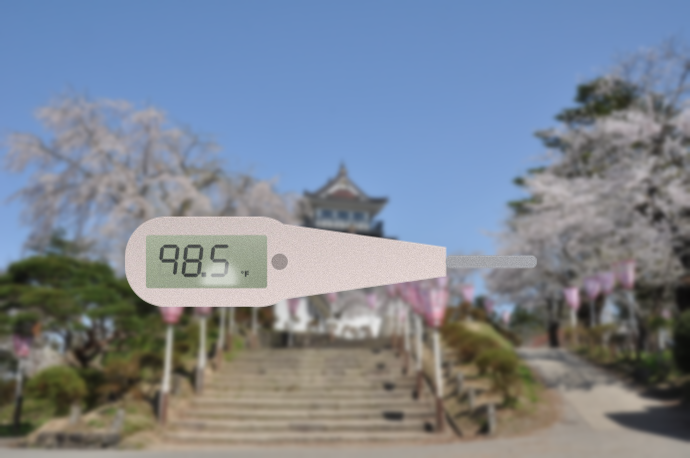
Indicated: 98.5,°F
